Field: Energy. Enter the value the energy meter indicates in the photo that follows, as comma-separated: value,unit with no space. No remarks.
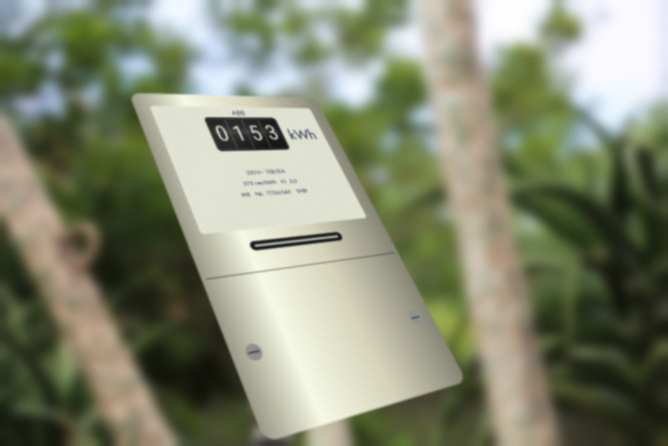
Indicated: 153,kWh
